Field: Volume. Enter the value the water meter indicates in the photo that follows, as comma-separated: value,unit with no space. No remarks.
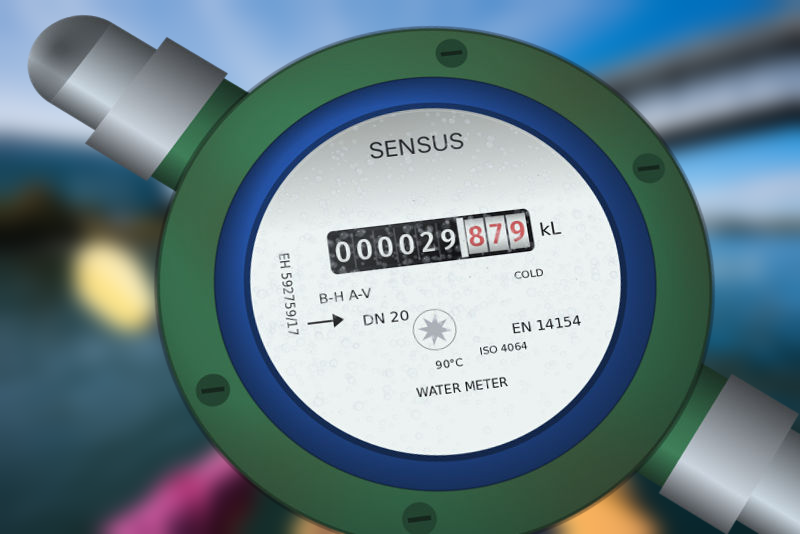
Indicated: 29.879,kL
